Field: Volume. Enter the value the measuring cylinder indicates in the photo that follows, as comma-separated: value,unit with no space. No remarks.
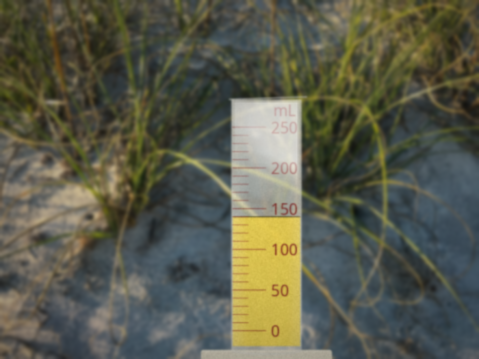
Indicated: 140,mL
